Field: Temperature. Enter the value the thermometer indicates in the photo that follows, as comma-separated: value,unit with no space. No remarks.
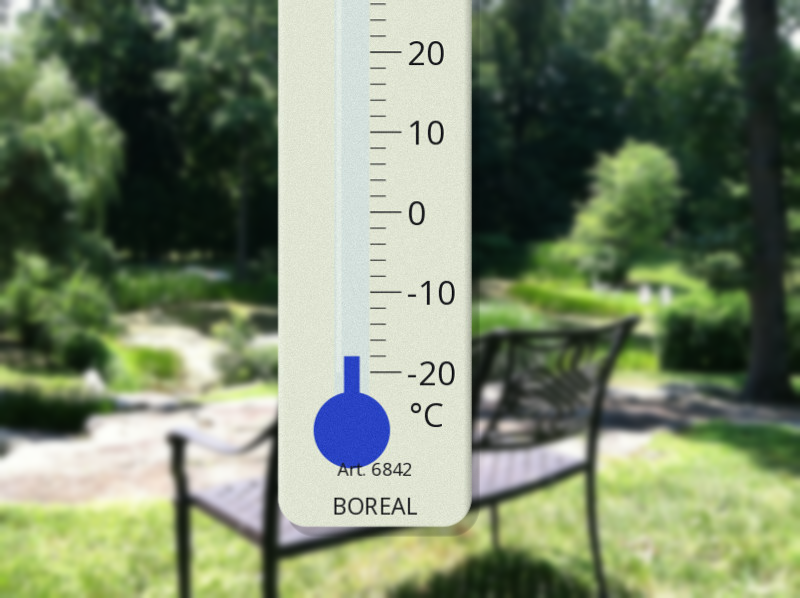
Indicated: -18,°C
